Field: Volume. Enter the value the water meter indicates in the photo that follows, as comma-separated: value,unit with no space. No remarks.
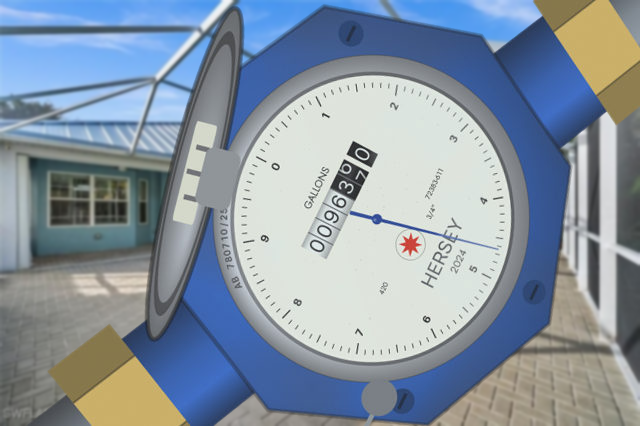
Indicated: 96364.6,gal
